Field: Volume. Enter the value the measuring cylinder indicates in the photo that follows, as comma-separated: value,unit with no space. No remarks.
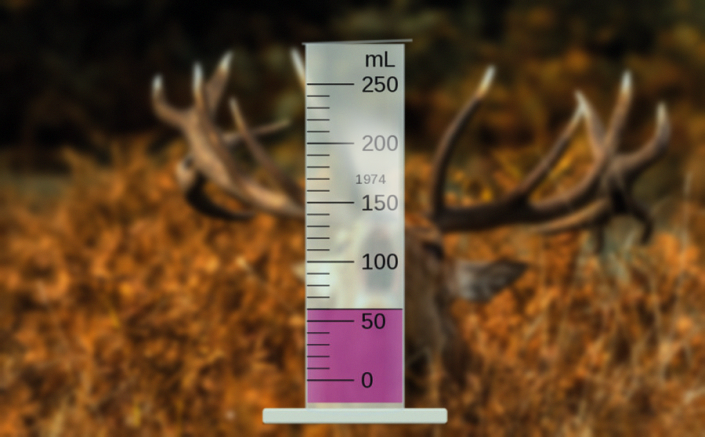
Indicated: 60,mL
